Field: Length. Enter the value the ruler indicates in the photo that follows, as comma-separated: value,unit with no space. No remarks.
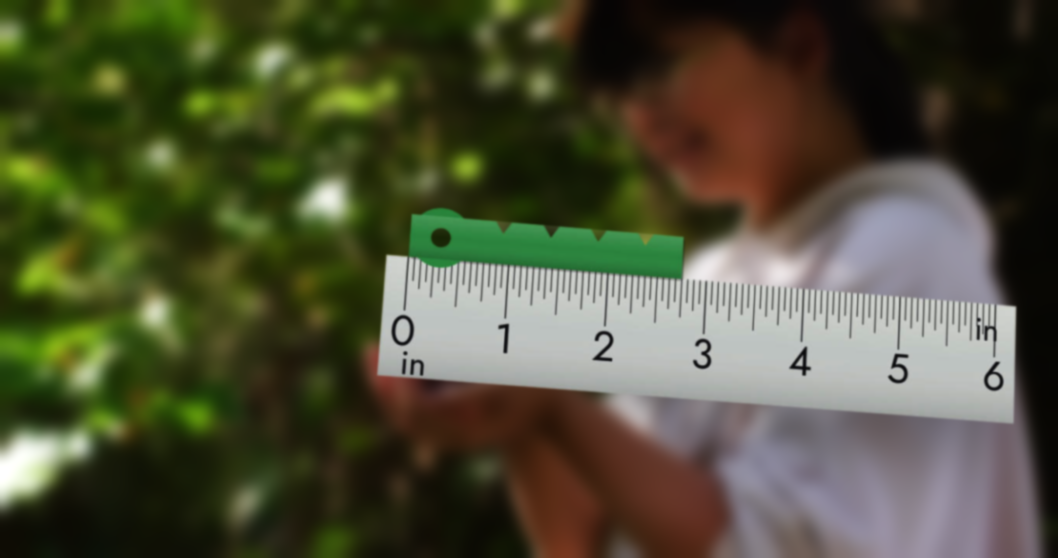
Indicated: 2.75,in
